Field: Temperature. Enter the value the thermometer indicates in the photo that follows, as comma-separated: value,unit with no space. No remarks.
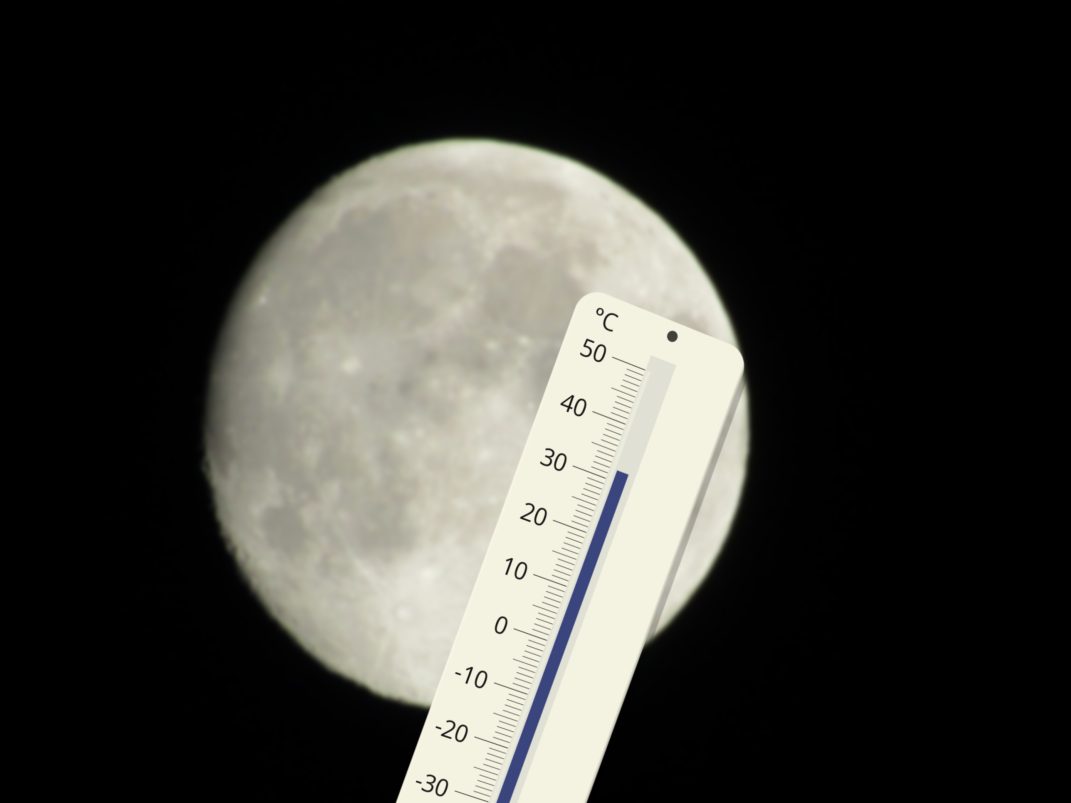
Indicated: 32,°C
